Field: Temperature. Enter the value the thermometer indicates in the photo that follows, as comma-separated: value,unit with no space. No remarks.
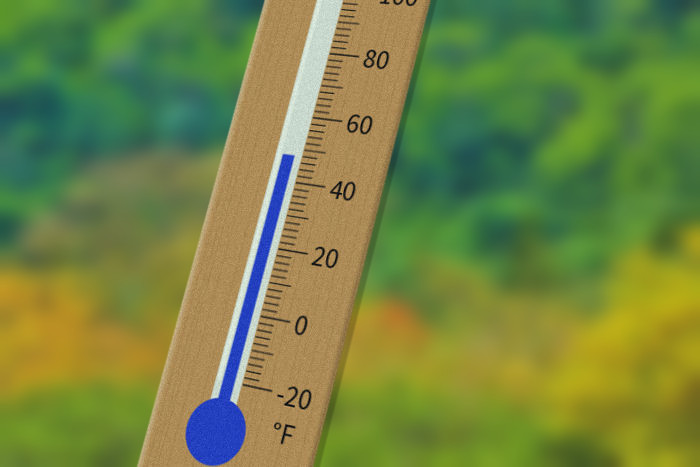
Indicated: 48,°F
